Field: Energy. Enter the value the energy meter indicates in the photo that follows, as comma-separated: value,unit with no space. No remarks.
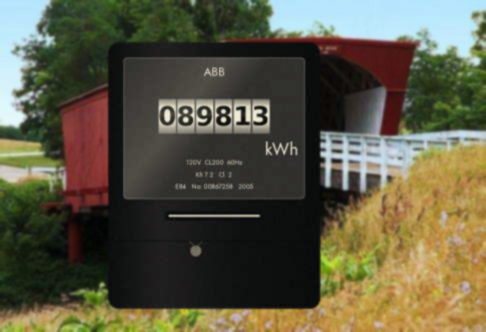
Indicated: 89813,kWh
